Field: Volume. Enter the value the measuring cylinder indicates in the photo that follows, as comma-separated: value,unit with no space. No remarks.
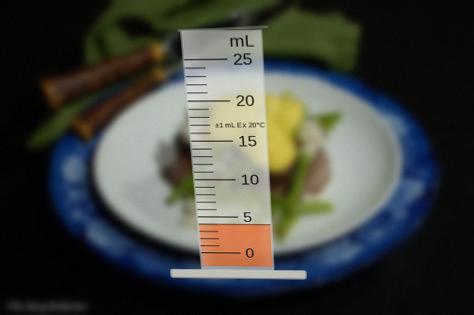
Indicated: 4,mL
